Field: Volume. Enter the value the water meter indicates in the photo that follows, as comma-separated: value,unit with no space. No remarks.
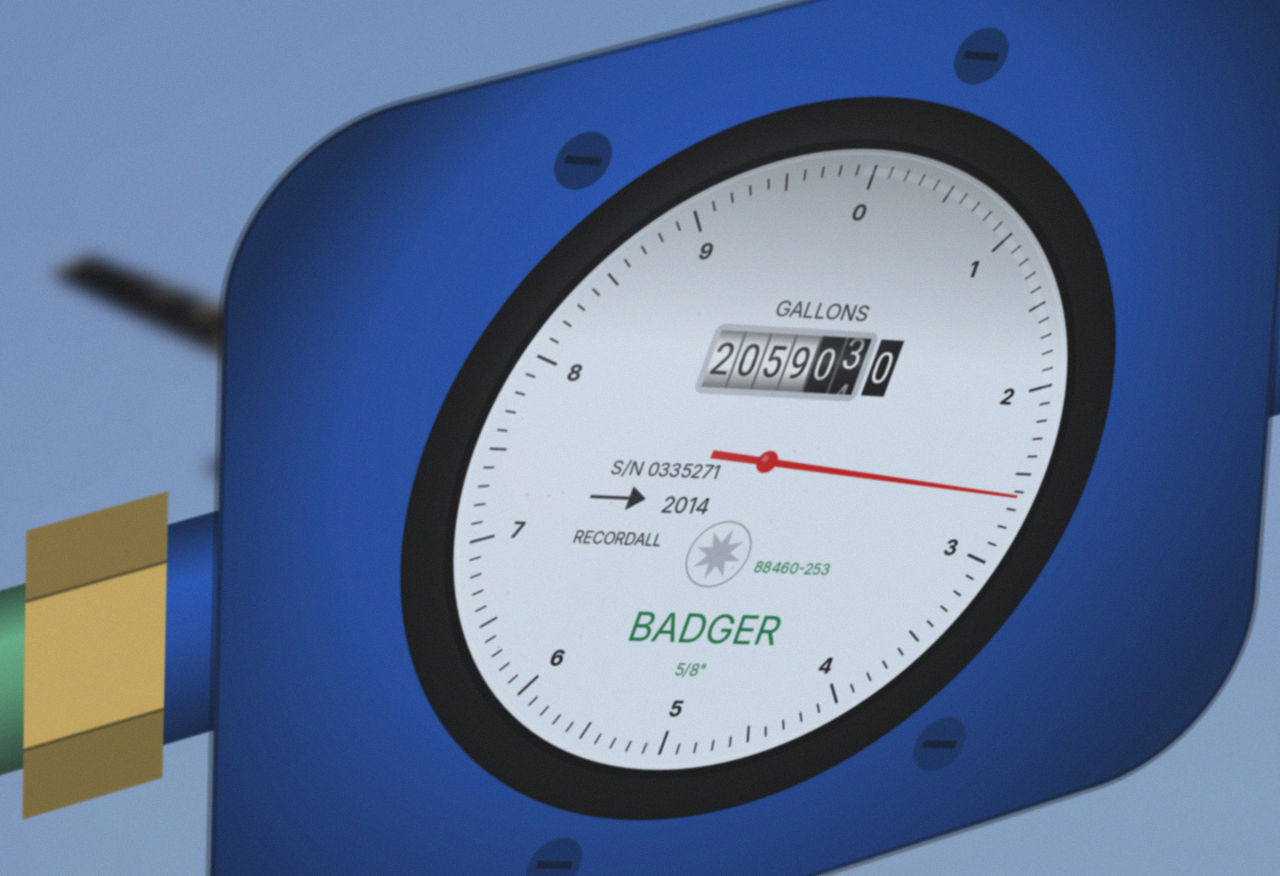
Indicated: 2059032.6,gal
